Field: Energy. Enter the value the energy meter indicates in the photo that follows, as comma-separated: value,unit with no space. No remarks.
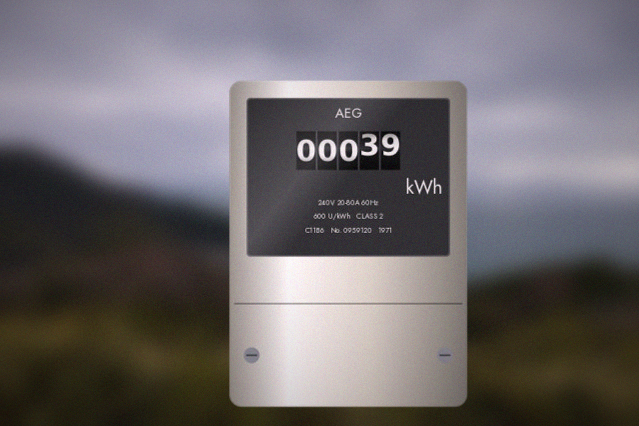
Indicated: 39,kWh
